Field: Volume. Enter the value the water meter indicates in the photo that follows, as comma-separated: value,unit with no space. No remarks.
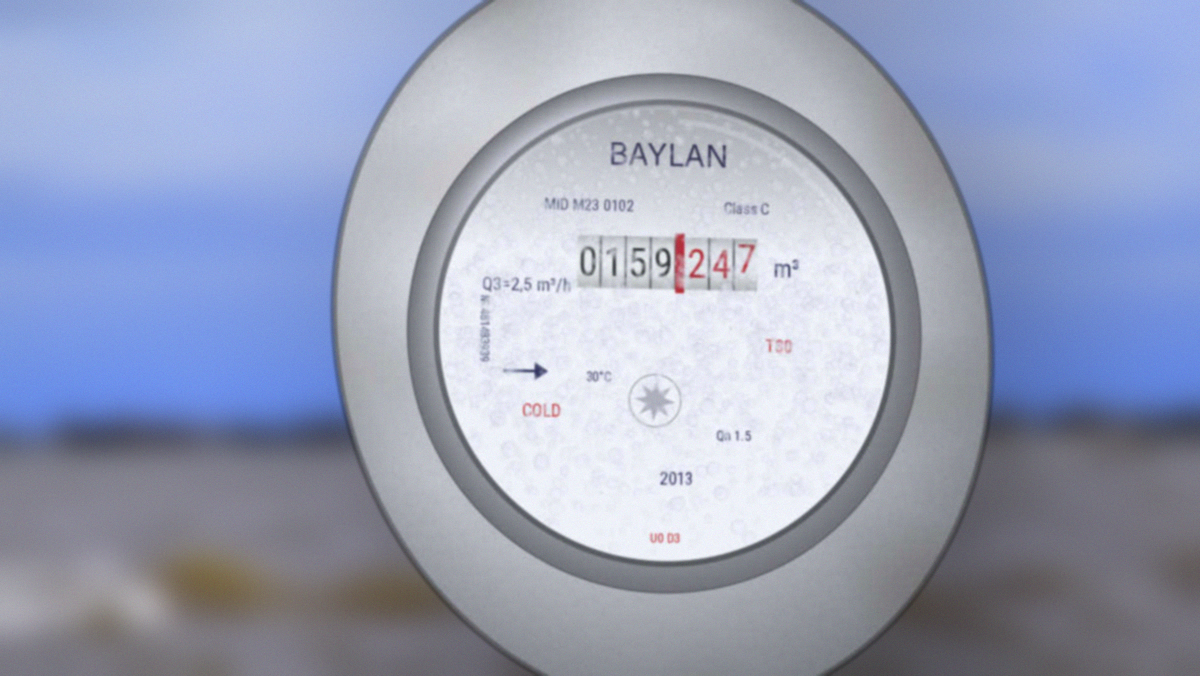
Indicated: 159.247,m³
